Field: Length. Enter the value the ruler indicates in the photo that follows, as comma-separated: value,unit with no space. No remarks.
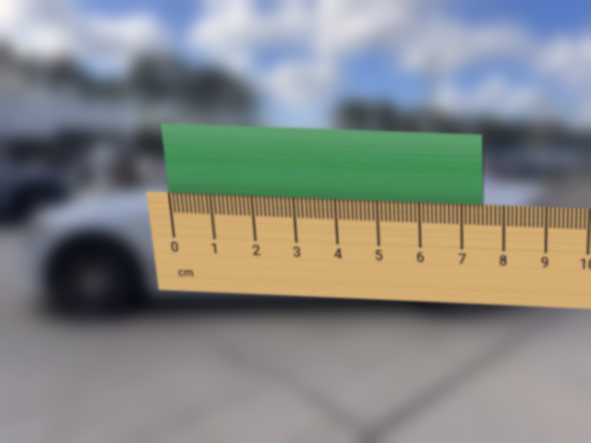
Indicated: 7.5,cm
